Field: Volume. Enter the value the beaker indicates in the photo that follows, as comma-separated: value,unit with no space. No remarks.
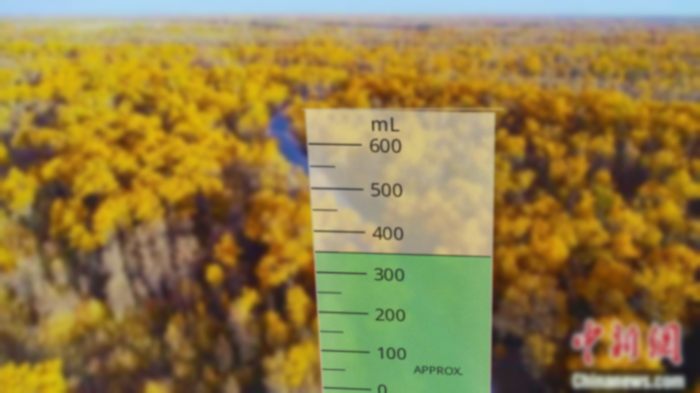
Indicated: 350,mL
